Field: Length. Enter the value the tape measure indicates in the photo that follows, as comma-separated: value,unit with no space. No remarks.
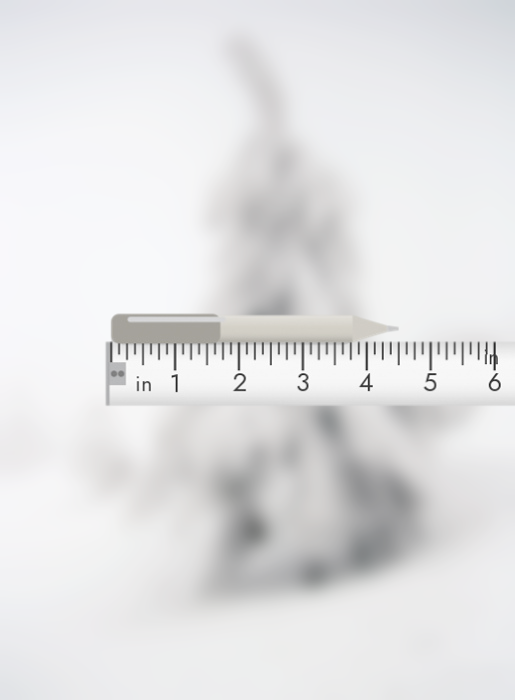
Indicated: 4.5,in
